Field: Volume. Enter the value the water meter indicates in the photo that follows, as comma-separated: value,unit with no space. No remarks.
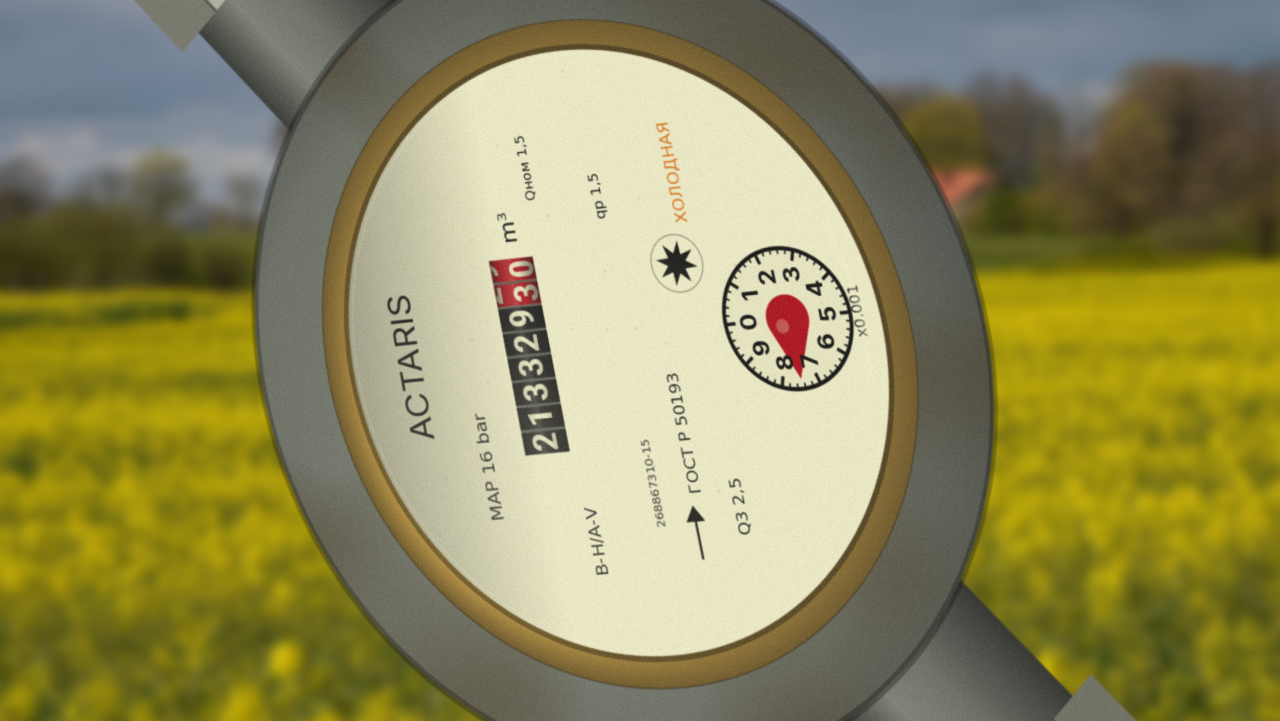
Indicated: 213329.297,m³
